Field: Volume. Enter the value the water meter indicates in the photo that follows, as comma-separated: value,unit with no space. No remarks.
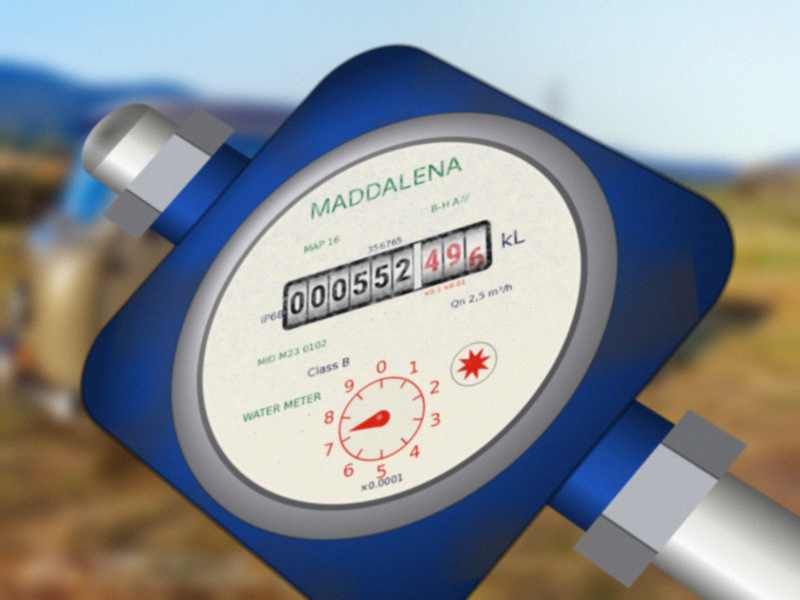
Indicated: 552.4957,kL
